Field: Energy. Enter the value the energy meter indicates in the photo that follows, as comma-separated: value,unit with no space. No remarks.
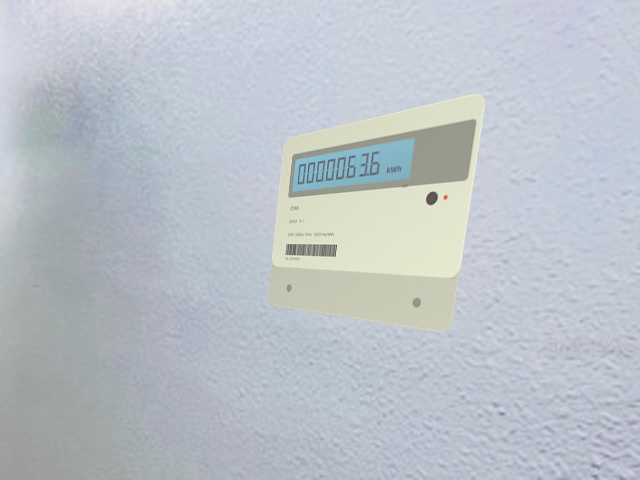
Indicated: 63.6,kWh
